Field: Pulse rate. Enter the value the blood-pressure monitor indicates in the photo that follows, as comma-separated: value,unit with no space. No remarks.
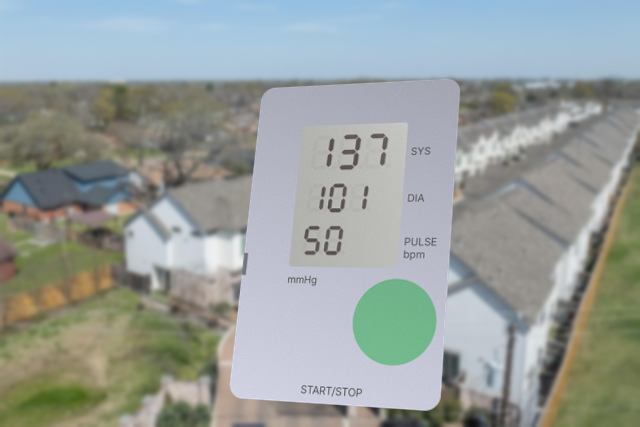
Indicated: 50,bpm
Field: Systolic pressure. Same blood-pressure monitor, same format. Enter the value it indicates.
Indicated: 137,mmHg
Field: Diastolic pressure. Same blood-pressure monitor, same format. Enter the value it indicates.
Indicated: 101,mmHg
